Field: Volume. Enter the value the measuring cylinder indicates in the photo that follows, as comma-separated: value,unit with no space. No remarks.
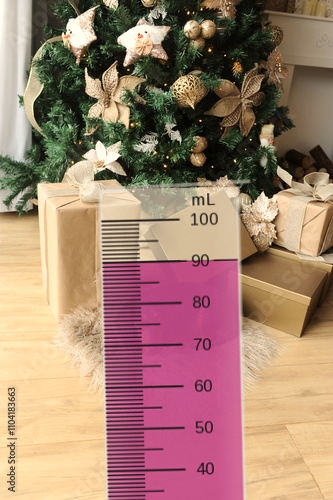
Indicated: 90,mL
